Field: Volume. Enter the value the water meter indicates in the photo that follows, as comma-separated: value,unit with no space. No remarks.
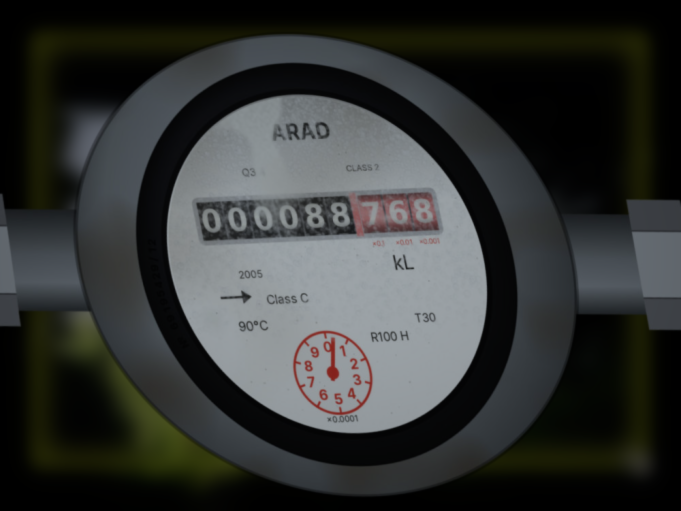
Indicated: 88.7680,kL
